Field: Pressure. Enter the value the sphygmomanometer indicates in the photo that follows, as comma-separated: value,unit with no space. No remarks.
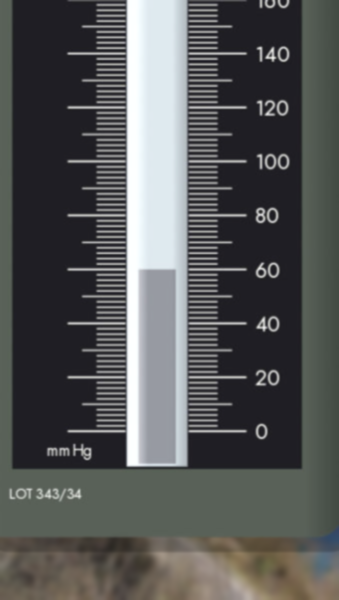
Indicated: 60,mmHg
